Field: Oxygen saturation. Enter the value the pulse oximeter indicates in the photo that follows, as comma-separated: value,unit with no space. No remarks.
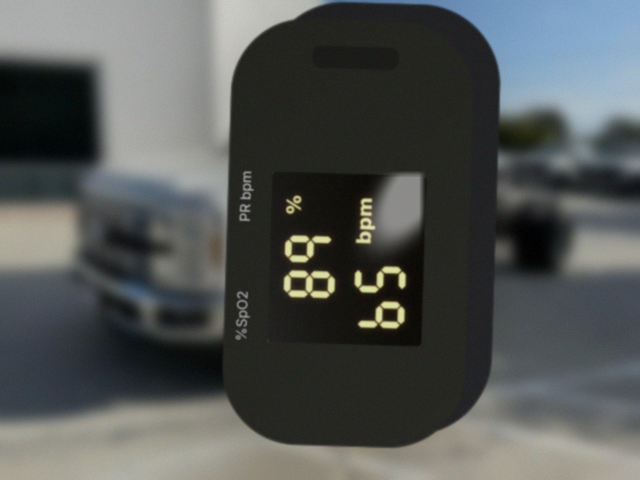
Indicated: 89,%
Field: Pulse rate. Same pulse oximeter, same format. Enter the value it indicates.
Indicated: 65,bpm
